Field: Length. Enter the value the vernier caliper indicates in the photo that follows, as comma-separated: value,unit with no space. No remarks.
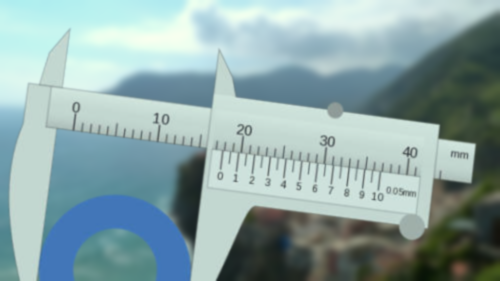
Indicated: 17.8,mm
